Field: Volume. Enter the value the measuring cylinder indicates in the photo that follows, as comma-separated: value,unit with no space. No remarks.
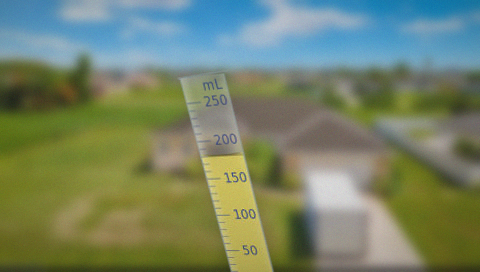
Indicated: 180,mL
